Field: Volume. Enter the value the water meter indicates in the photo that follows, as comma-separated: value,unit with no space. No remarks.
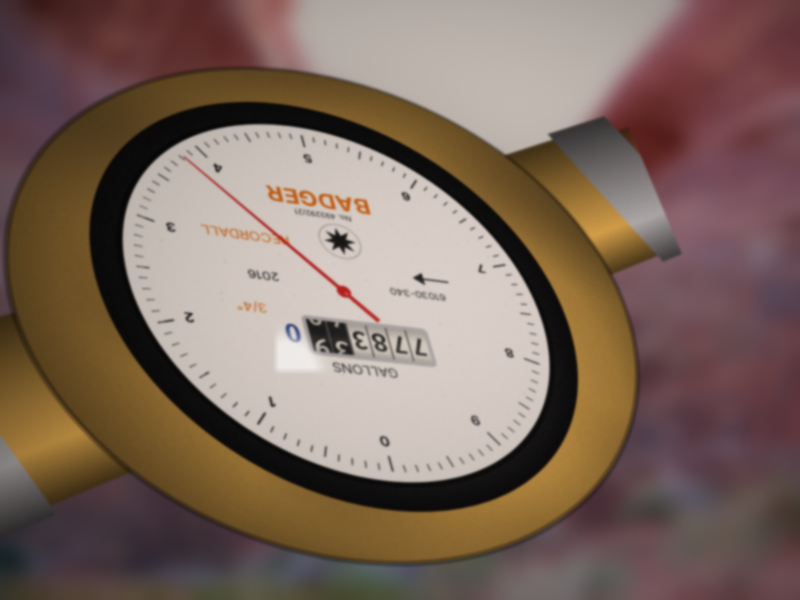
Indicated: 7783393.8,gal
